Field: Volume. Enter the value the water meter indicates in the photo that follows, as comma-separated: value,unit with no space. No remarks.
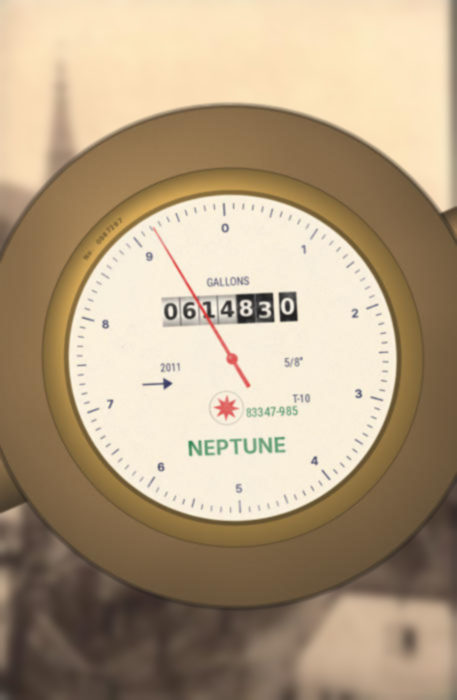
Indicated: 614829.2,gal
